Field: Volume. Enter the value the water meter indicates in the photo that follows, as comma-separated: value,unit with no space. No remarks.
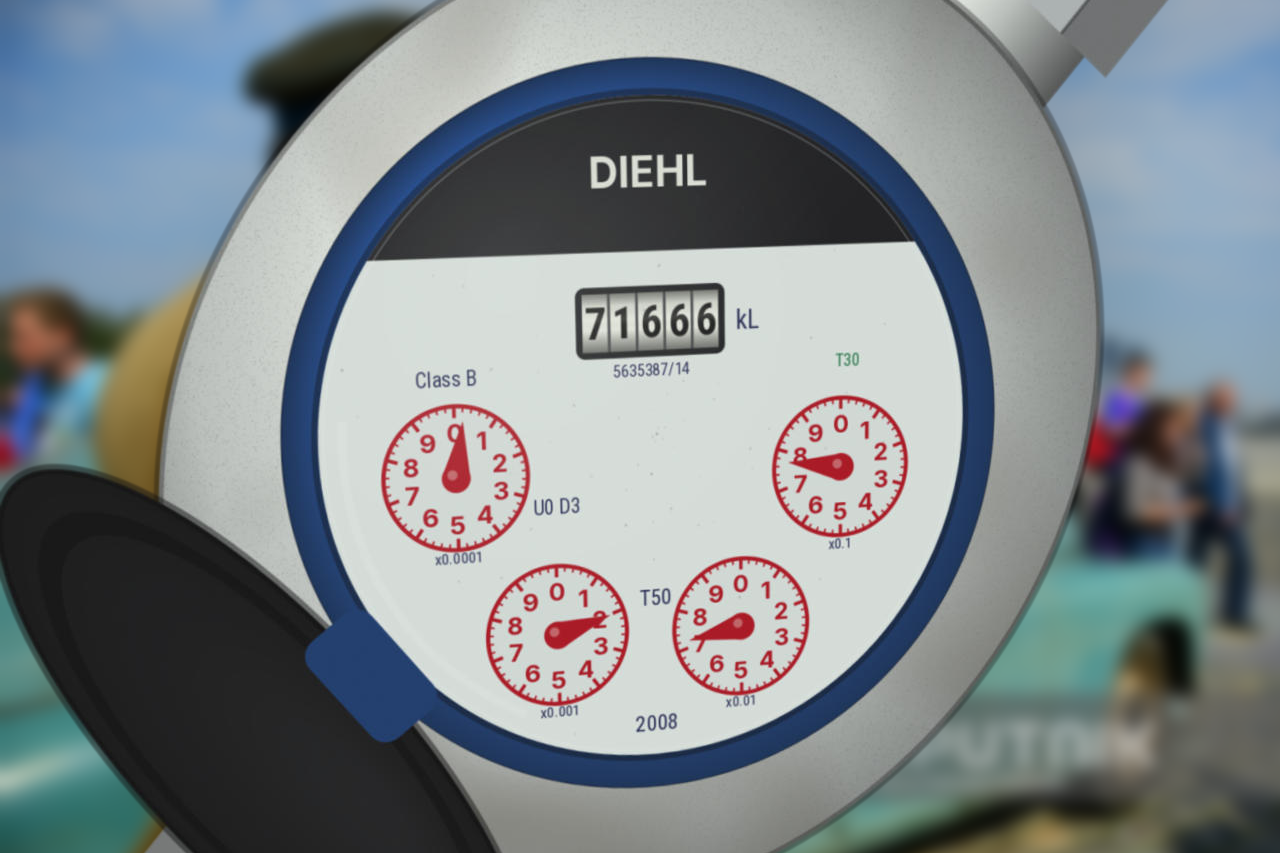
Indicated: 71666.7720,kL
